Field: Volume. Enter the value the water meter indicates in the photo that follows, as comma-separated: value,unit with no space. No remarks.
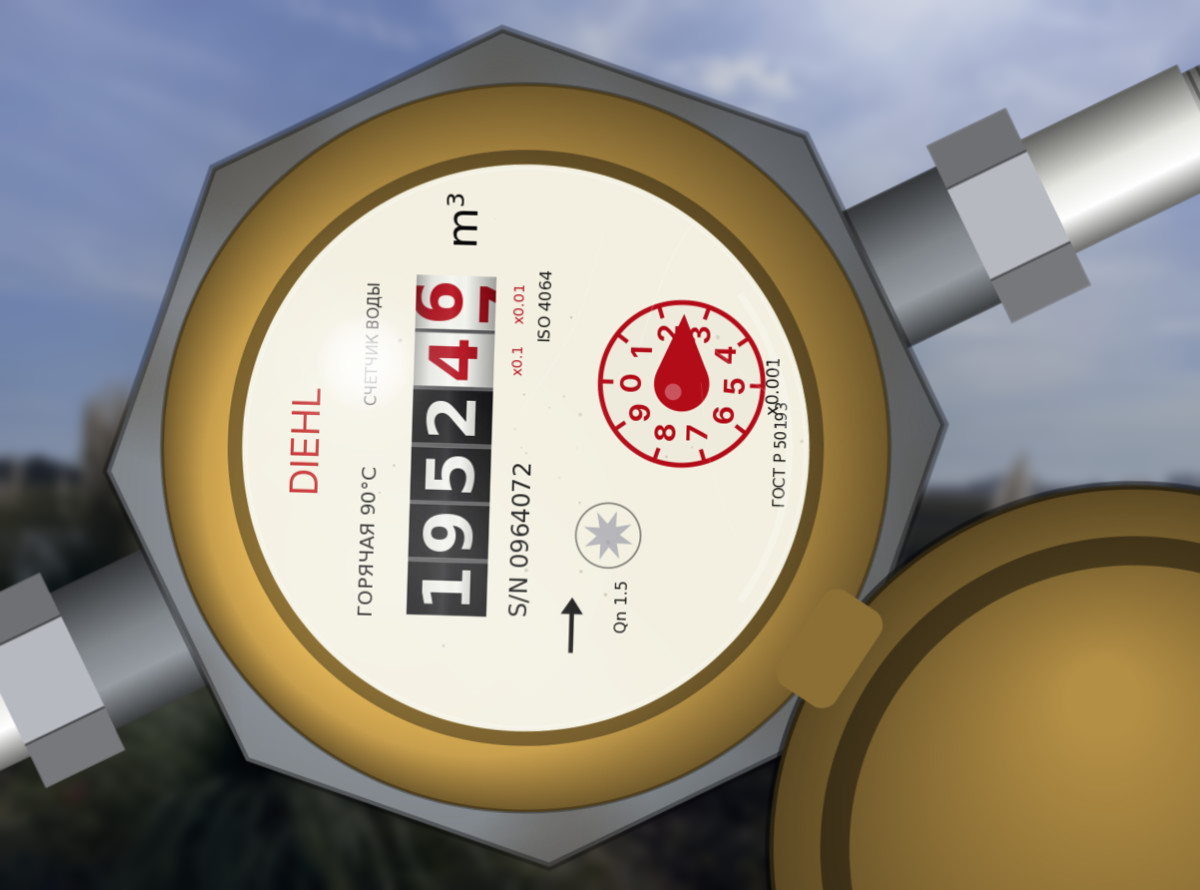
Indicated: 1952.462,m³
